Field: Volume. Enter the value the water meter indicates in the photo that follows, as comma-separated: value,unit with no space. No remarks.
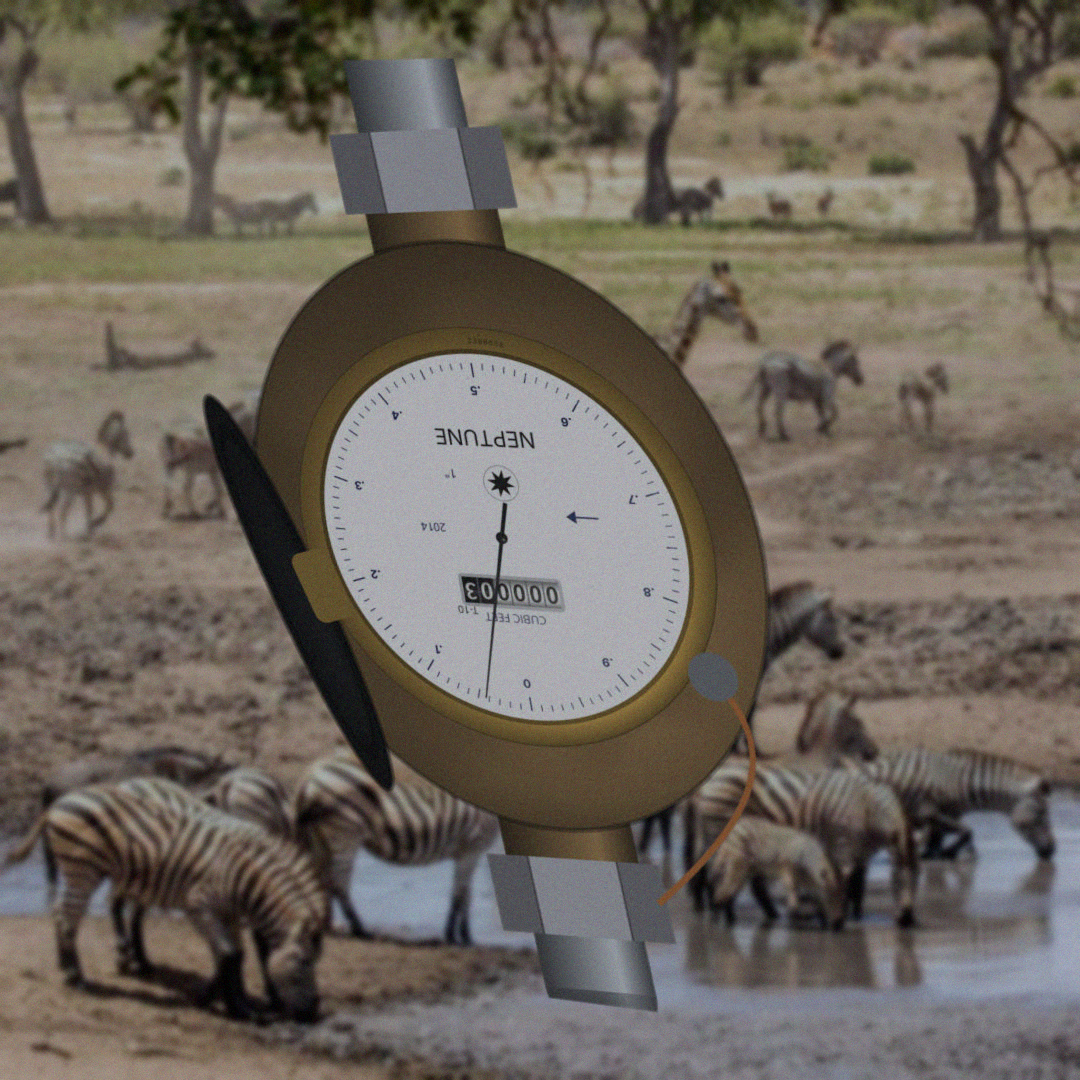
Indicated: 3.04,ft³
